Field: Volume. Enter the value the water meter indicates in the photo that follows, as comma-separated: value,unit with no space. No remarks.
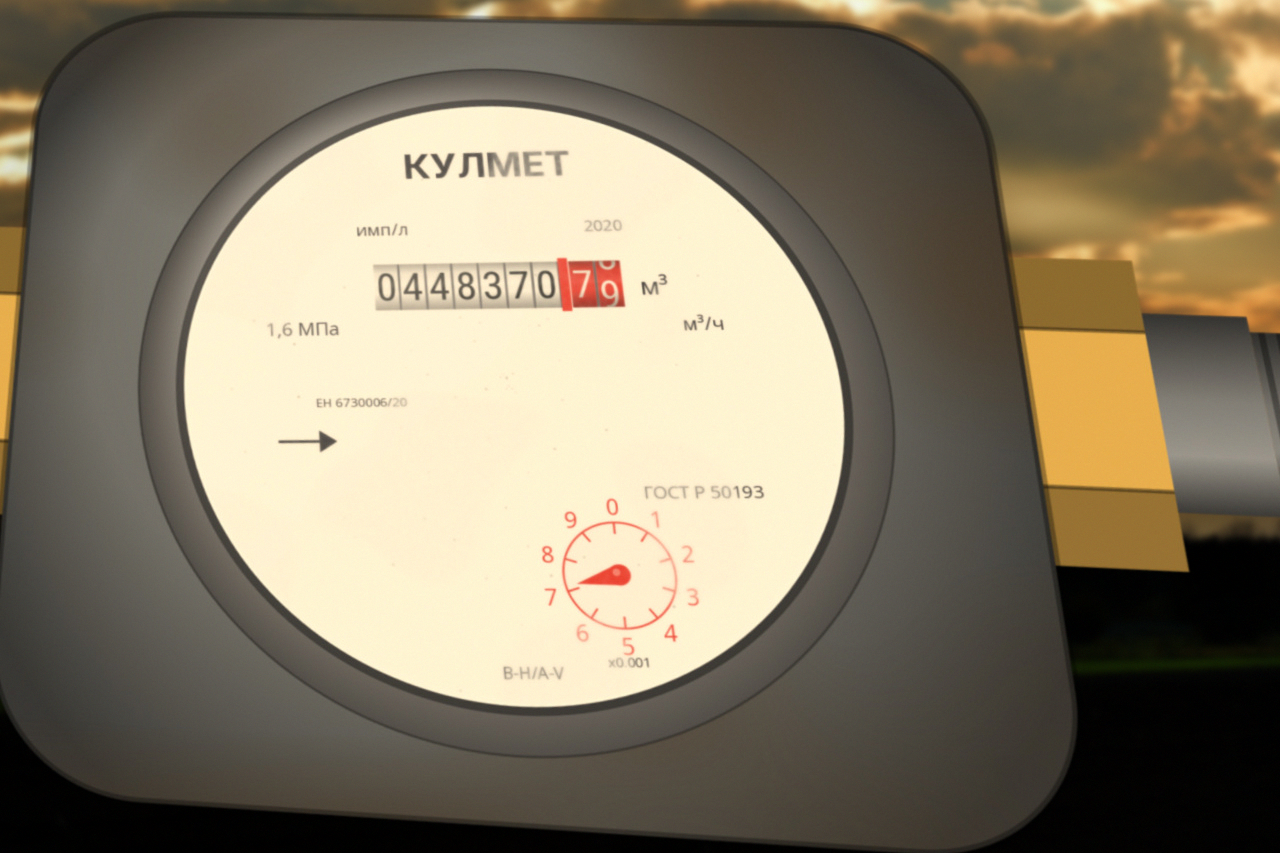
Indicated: 448370.787,m³
